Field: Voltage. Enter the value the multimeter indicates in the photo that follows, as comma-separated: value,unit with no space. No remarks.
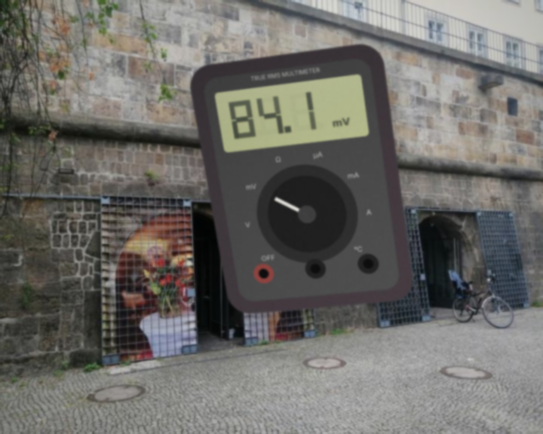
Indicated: 84.1,mV
